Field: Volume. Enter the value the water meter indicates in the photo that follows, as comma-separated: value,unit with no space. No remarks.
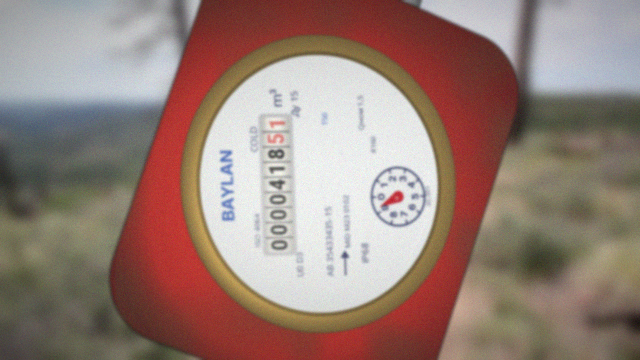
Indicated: 418.509,m³
